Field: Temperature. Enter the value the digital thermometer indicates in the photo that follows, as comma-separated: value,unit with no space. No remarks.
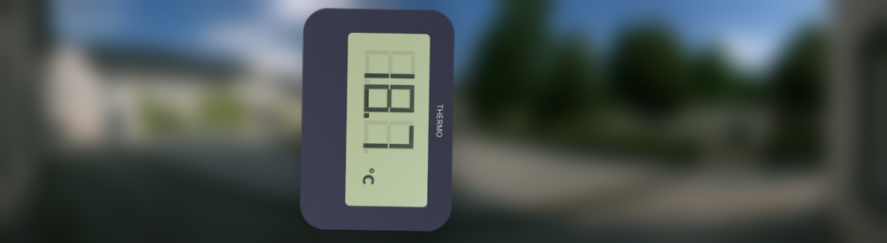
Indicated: 18.7,°C
